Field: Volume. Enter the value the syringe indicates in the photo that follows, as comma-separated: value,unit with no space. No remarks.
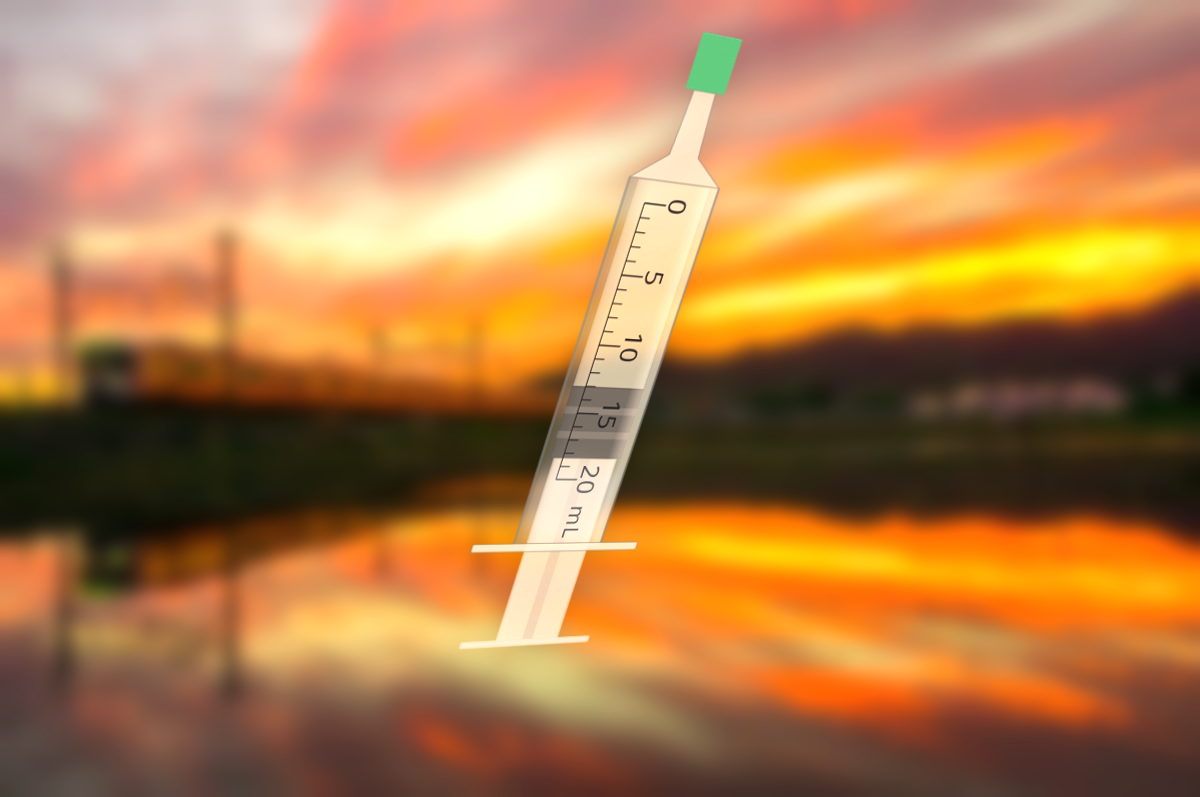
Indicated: 13,mL
